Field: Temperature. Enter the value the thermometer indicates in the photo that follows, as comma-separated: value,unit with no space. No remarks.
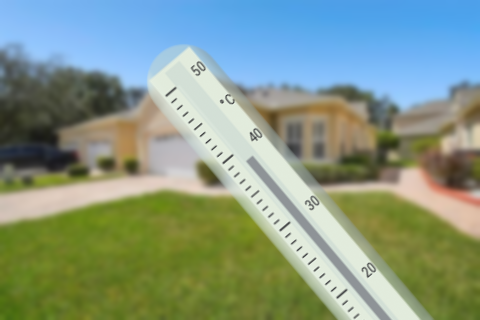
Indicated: 38.5,°C
